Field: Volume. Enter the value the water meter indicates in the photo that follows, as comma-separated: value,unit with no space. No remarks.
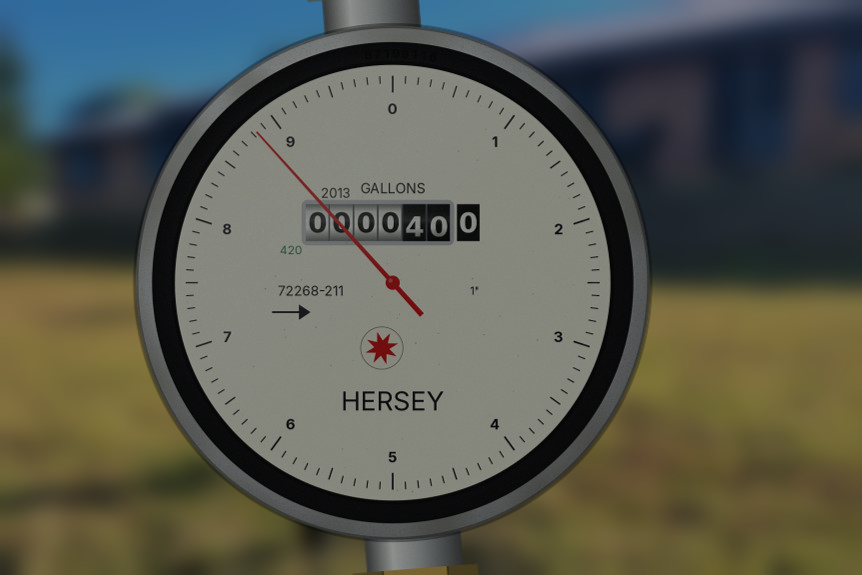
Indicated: 398.8,gal
